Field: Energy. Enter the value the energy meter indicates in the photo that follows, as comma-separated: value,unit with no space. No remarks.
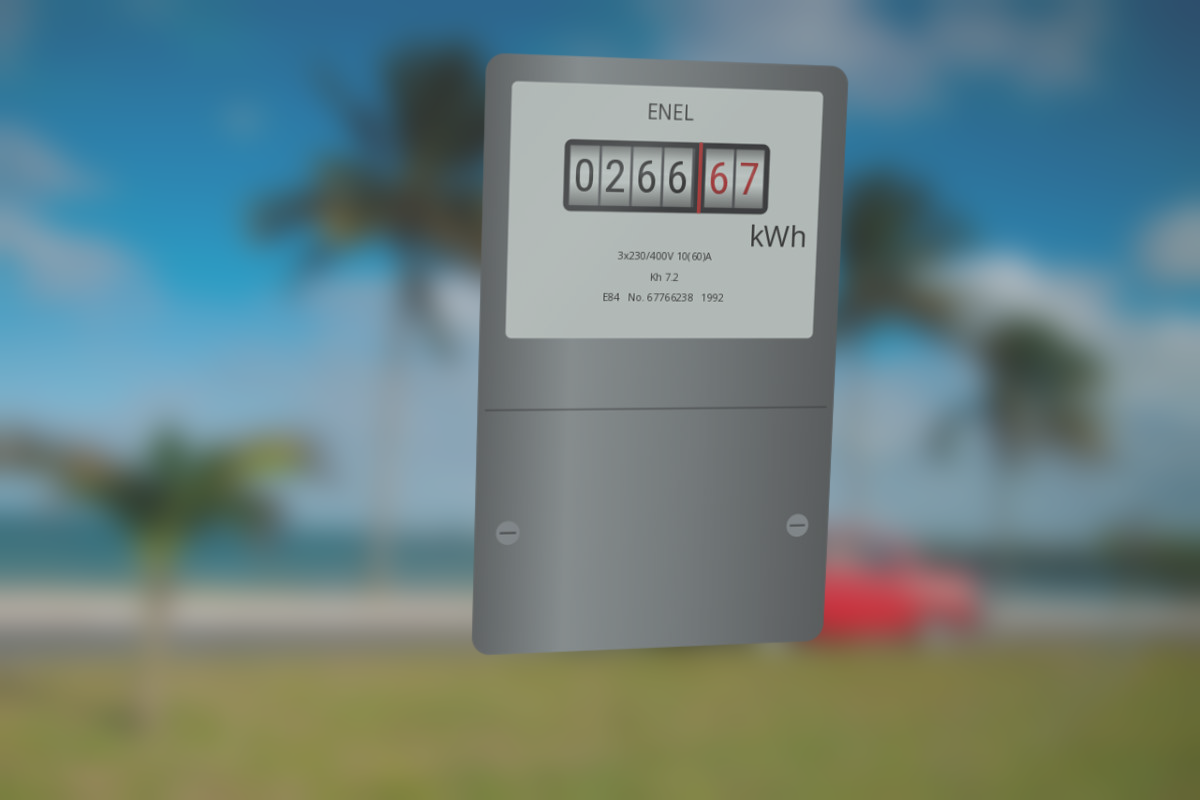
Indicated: 266.67,kWh
